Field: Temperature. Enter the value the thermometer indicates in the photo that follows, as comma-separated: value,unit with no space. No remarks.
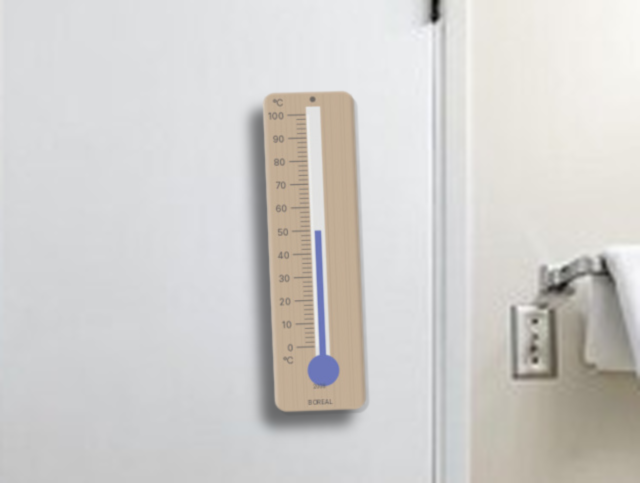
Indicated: 50,°C
